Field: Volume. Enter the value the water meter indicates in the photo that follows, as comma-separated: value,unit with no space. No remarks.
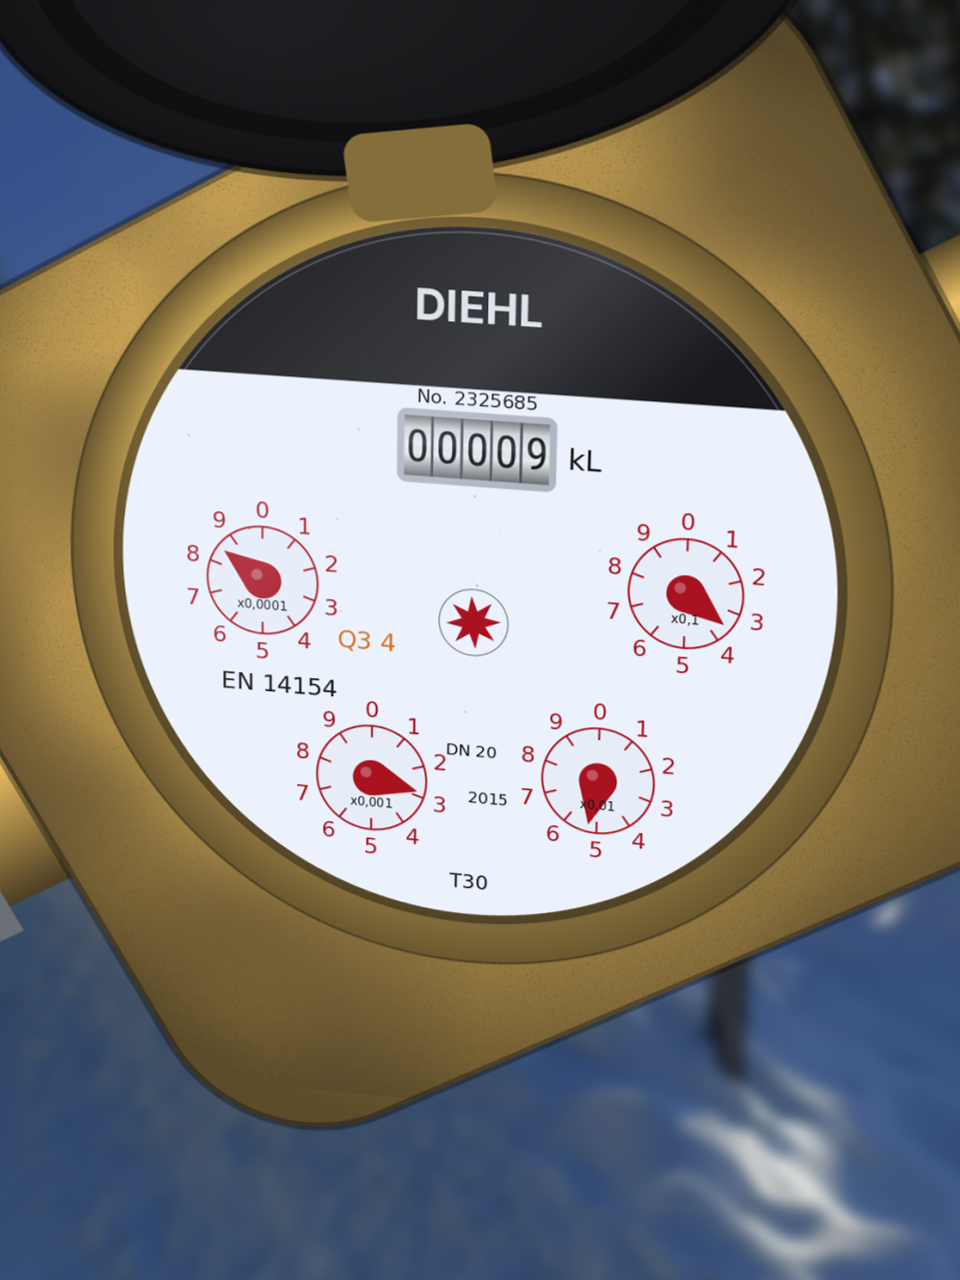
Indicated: 9.3528,kL
